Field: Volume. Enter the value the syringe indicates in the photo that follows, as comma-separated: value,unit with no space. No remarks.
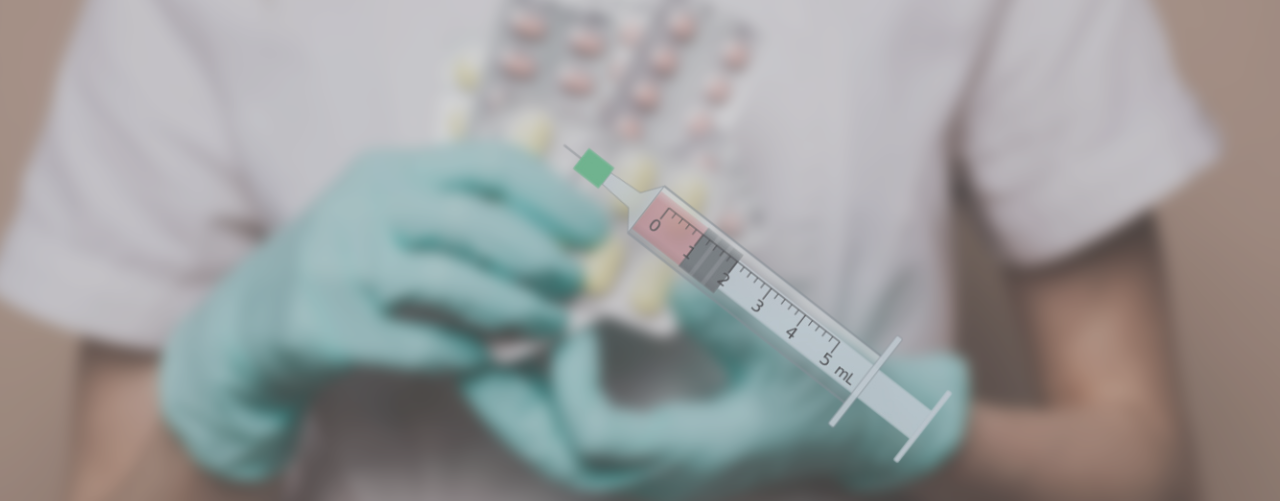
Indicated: 1,mL
